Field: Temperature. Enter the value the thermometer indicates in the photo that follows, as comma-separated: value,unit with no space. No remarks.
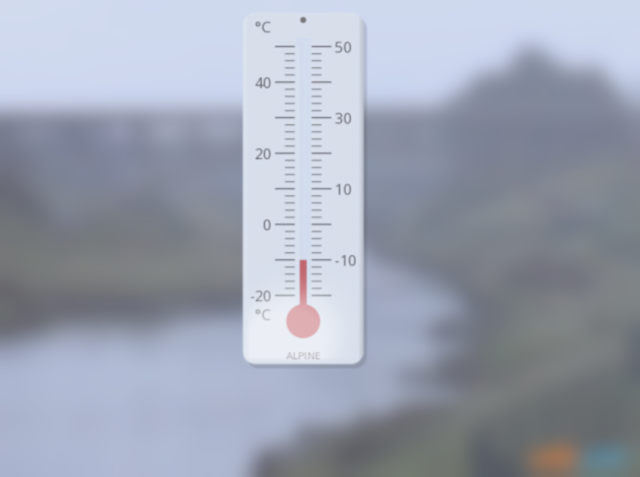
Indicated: -10,°C
